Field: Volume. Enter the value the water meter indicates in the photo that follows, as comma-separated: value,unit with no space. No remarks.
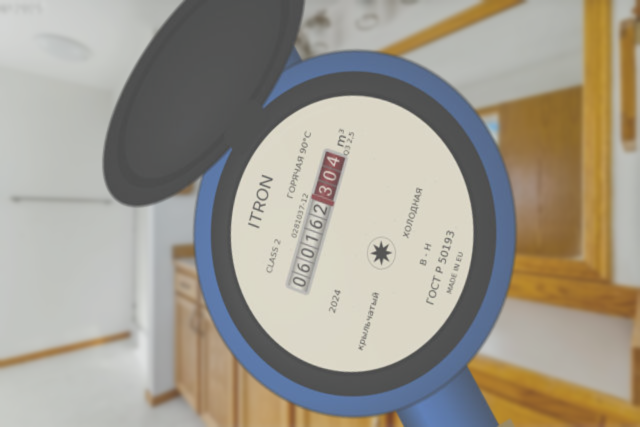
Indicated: 60162.304,m³
